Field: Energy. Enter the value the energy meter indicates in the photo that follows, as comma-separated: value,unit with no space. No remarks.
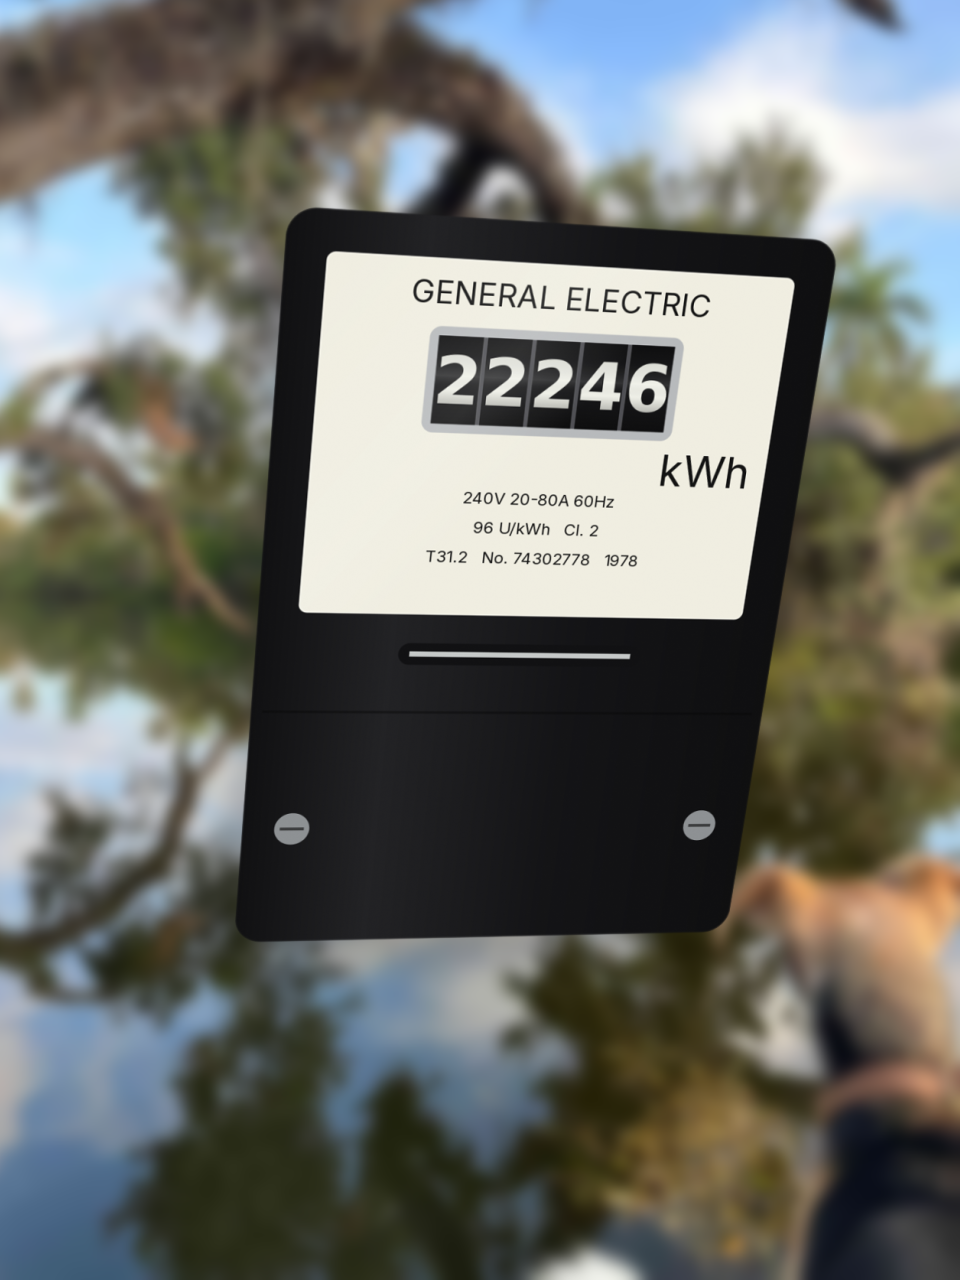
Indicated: 22246,kWh
